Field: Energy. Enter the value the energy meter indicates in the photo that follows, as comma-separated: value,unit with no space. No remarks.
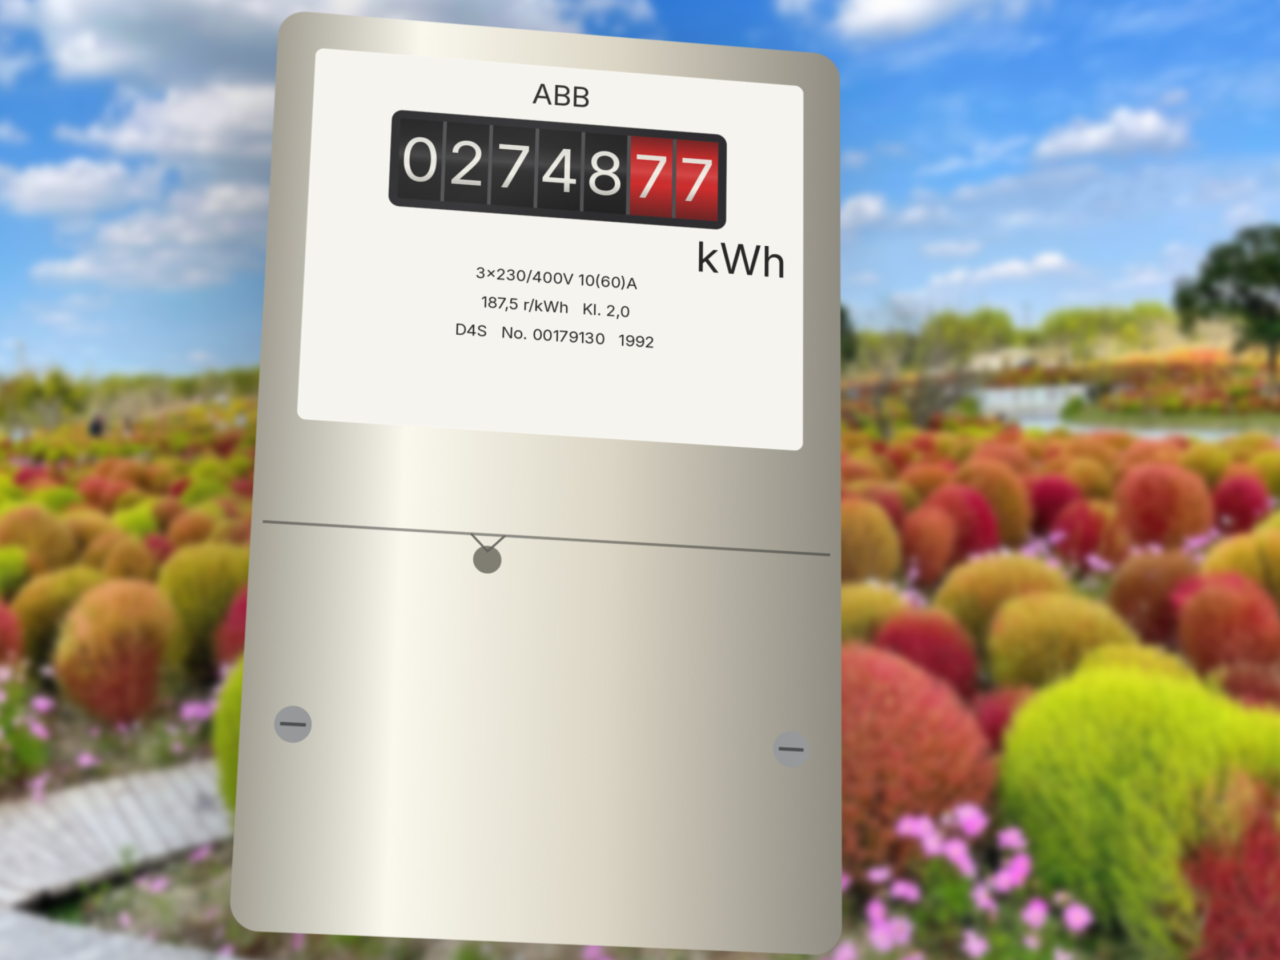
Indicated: 2748.77,kWh
